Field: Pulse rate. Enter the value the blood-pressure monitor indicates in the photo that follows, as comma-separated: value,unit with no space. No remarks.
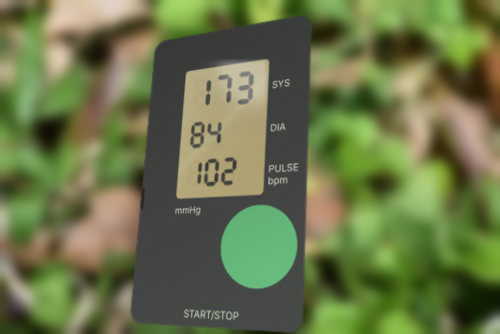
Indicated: 102,bpm
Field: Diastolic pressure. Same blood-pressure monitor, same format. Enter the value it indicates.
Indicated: 84,mmHg
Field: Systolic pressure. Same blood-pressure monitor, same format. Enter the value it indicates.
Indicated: 173,mmHg
